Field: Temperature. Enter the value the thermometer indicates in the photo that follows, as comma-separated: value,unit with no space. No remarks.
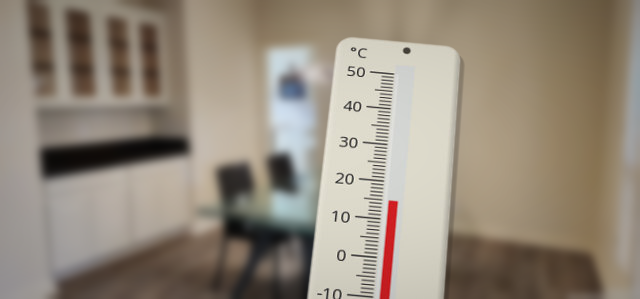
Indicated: 15,°C
